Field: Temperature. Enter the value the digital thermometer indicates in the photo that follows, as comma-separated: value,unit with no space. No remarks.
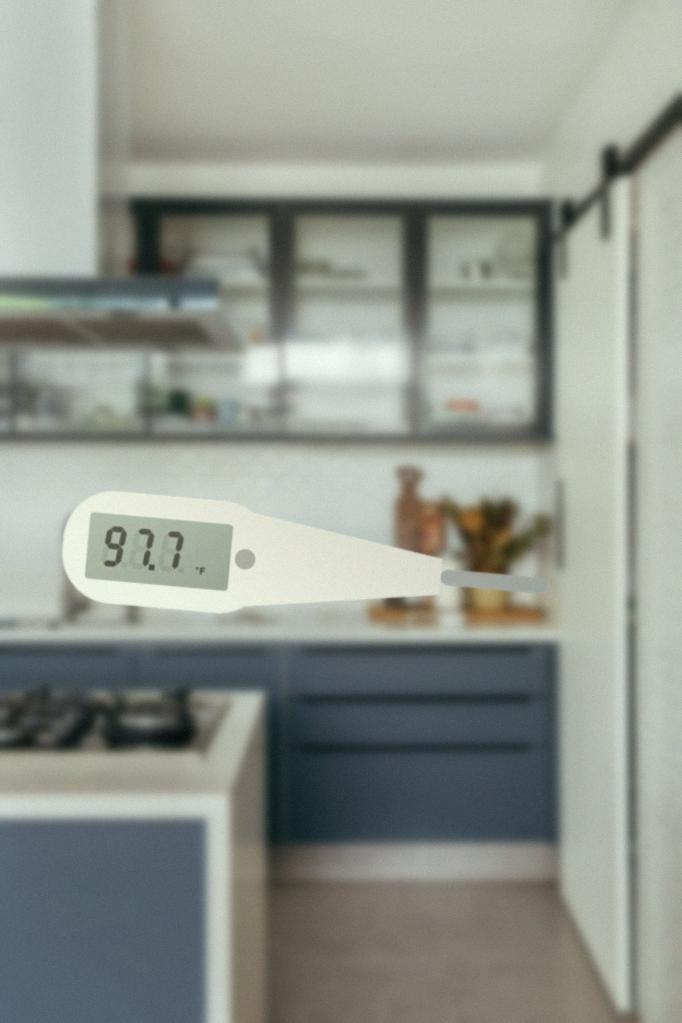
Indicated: 97.7,°F
